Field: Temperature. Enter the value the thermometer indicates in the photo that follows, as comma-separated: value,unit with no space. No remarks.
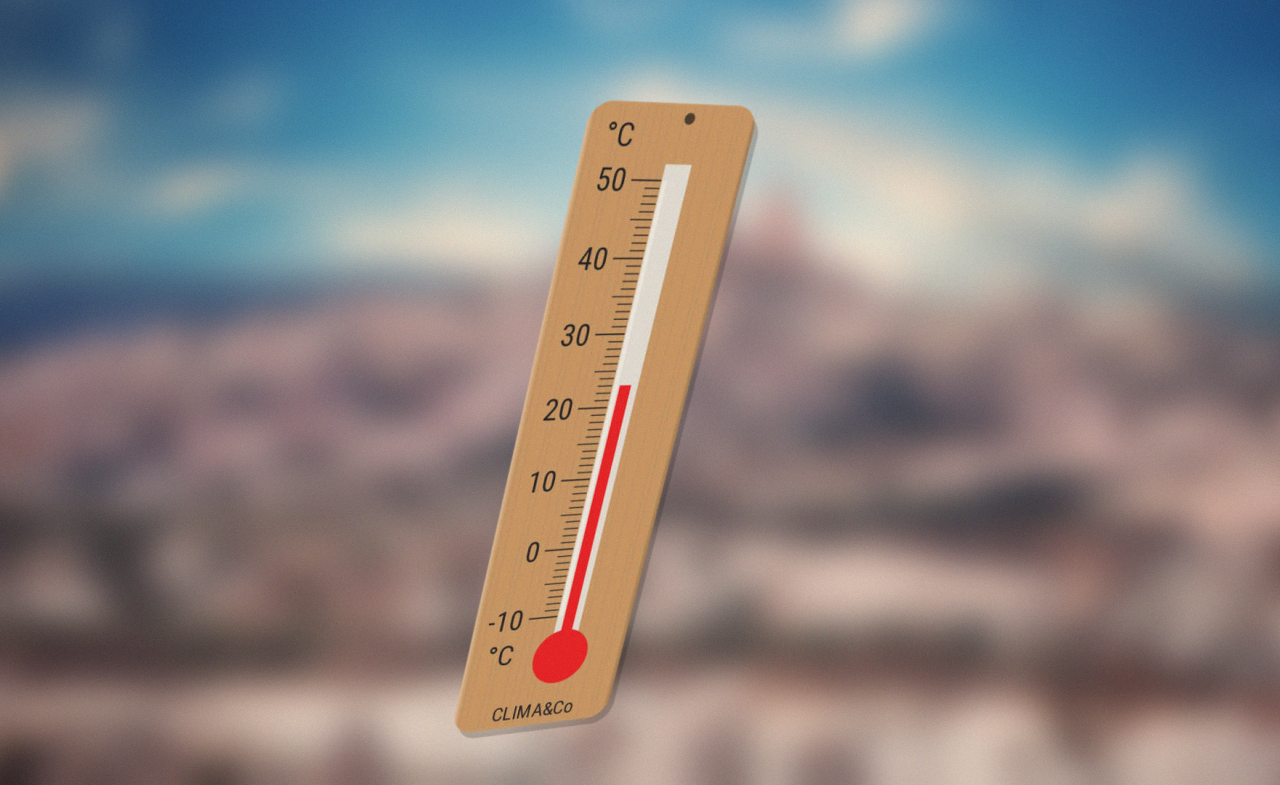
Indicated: 23,°C
